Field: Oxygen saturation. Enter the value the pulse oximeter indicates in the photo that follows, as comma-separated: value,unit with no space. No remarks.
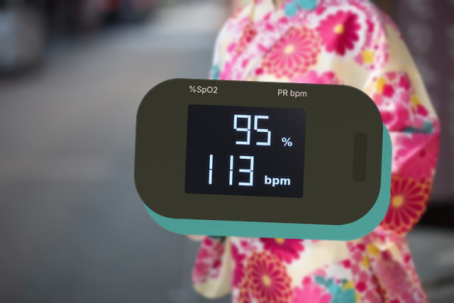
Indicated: 95,%
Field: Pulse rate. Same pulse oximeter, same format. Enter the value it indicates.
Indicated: 113,bpm
